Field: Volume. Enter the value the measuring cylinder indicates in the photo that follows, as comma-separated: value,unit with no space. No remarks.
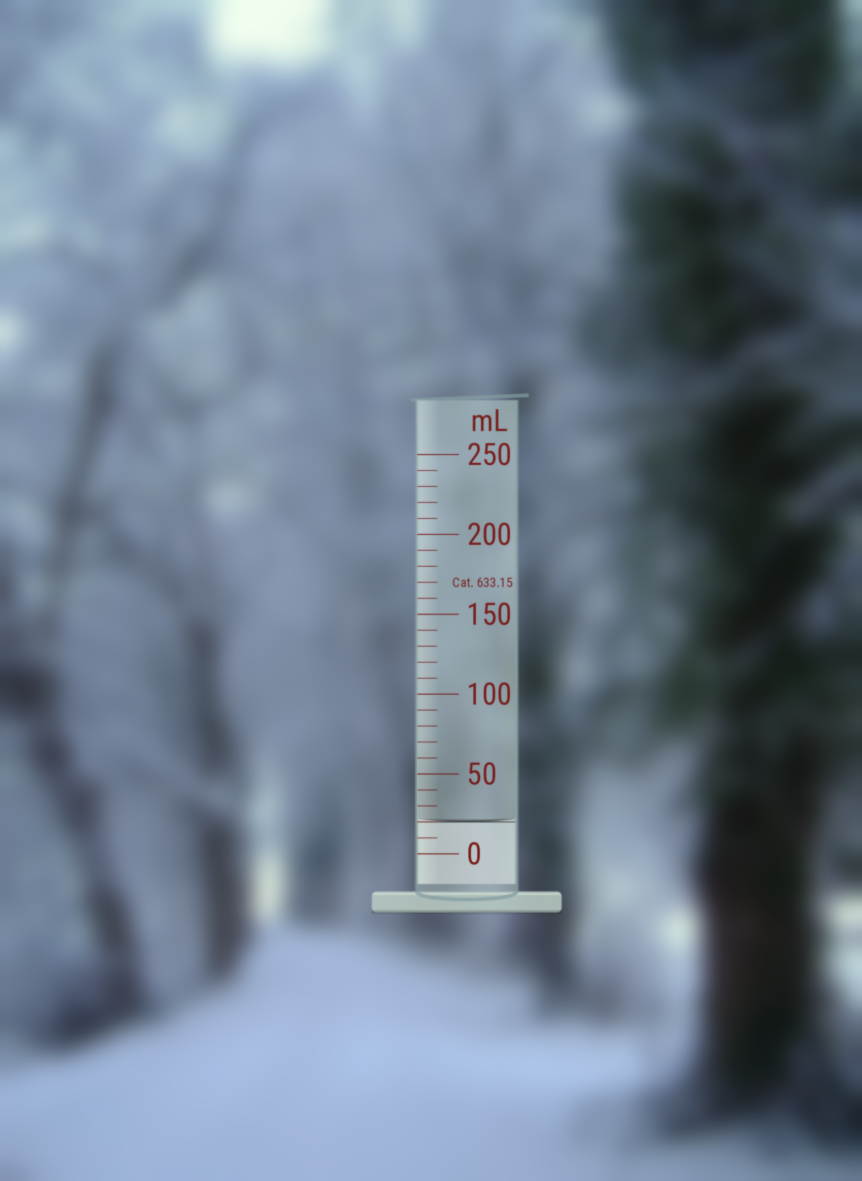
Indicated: 20,mL
